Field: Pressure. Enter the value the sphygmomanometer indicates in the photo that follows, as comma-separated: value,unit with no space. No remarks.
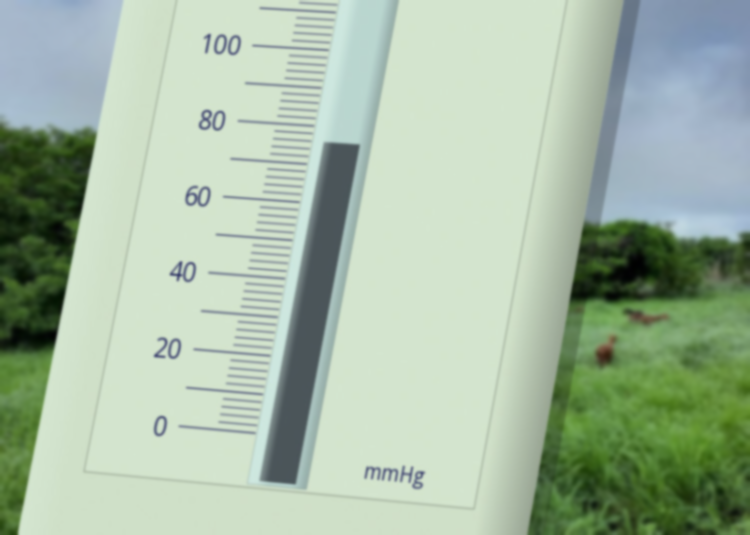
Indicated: 76,mmHg
